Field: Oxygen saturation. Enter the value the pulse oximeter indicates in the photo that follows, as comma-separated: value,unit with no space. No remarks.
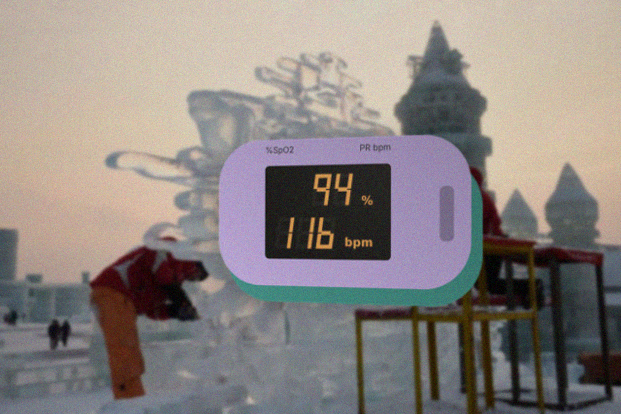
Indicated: 94,%
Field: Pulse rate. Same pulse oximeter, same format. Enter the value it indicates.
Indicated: 116,bpm
